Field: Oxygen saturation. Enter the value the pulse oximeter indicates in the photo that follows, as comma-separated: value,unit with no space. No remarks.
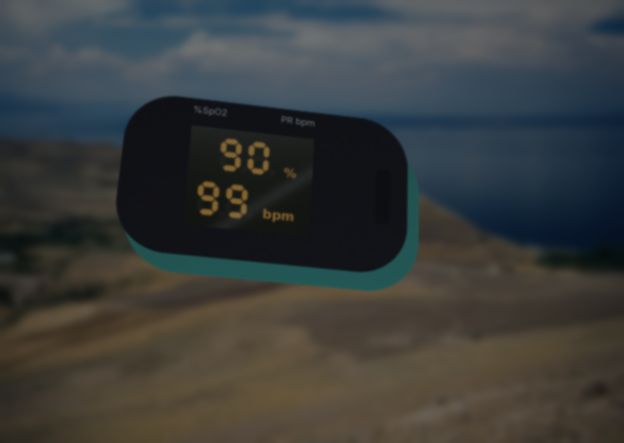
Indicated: 90,%
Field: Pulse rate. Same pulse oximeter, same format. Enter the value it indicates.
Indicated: 99,bpm
